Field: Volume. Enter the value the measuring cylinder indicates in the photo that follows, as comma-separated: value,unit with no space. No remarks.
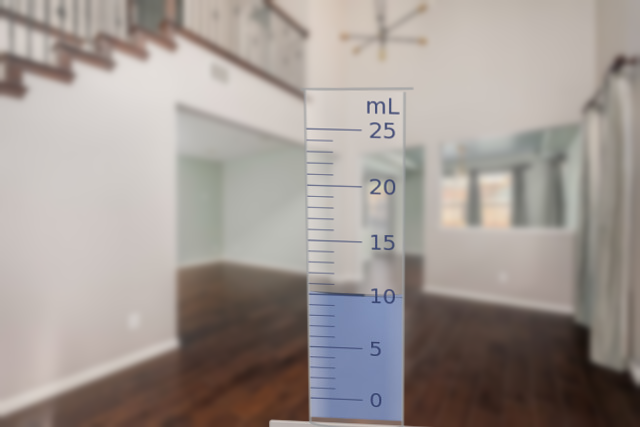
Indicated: 10,mL
